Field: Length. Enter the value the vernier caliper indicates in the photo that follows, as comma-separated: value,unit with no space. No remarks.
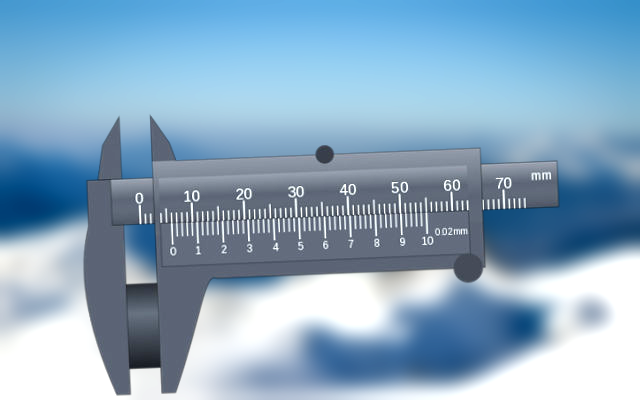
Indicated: 6.0,mm
